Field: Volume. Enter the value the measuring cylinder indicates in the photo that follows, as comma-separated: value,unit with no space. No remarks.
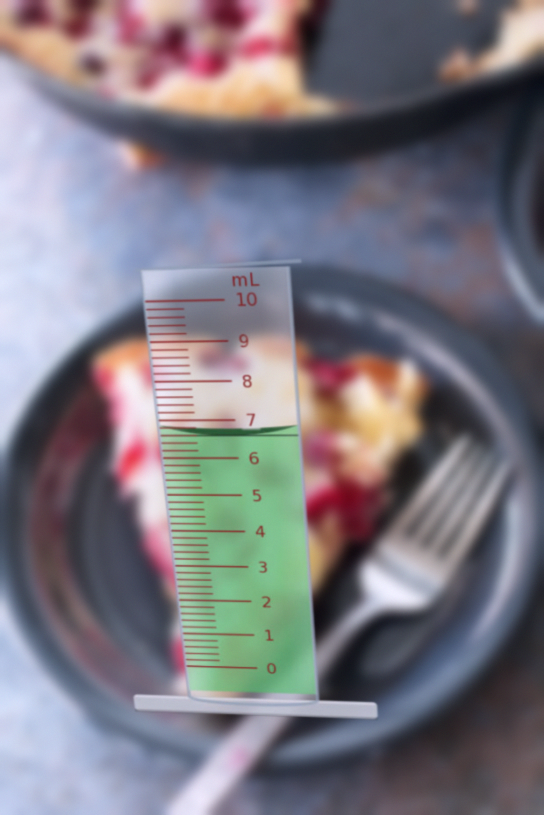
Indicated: 6.6,mL
